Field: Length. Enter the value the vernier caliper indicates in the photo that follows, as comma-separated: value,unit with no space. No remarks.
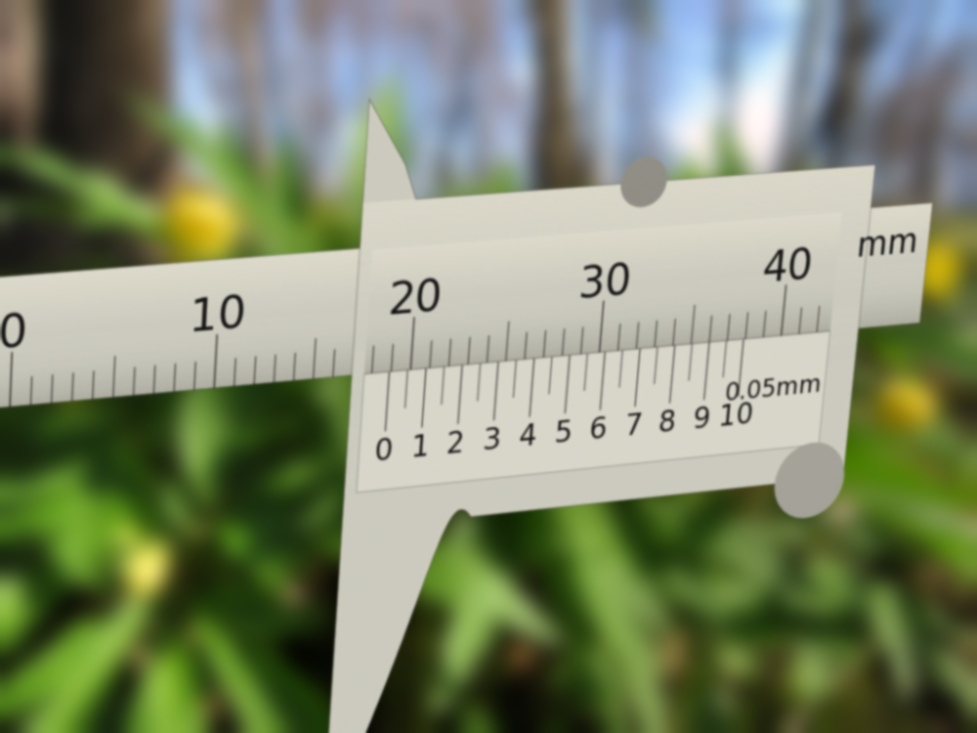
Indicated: 18.9,mm
